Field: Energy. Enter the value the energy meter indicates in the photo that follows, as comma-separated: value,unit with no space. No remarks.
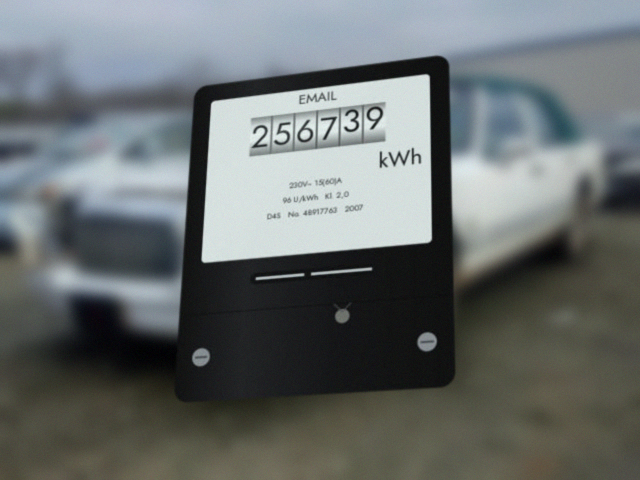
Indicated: 256739,kWh
